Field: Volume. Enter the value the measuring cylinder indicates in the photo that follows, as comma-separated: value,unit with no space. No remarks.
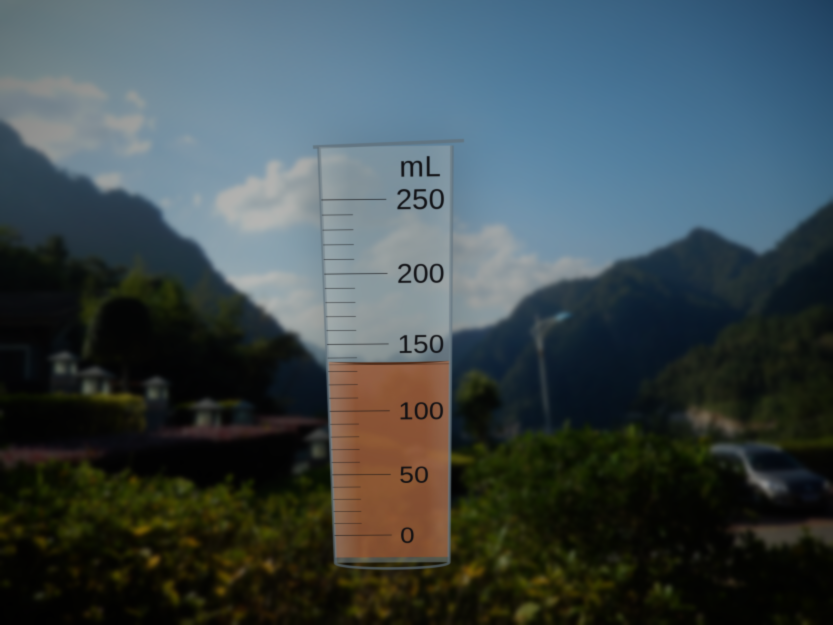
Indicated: 135,mL
